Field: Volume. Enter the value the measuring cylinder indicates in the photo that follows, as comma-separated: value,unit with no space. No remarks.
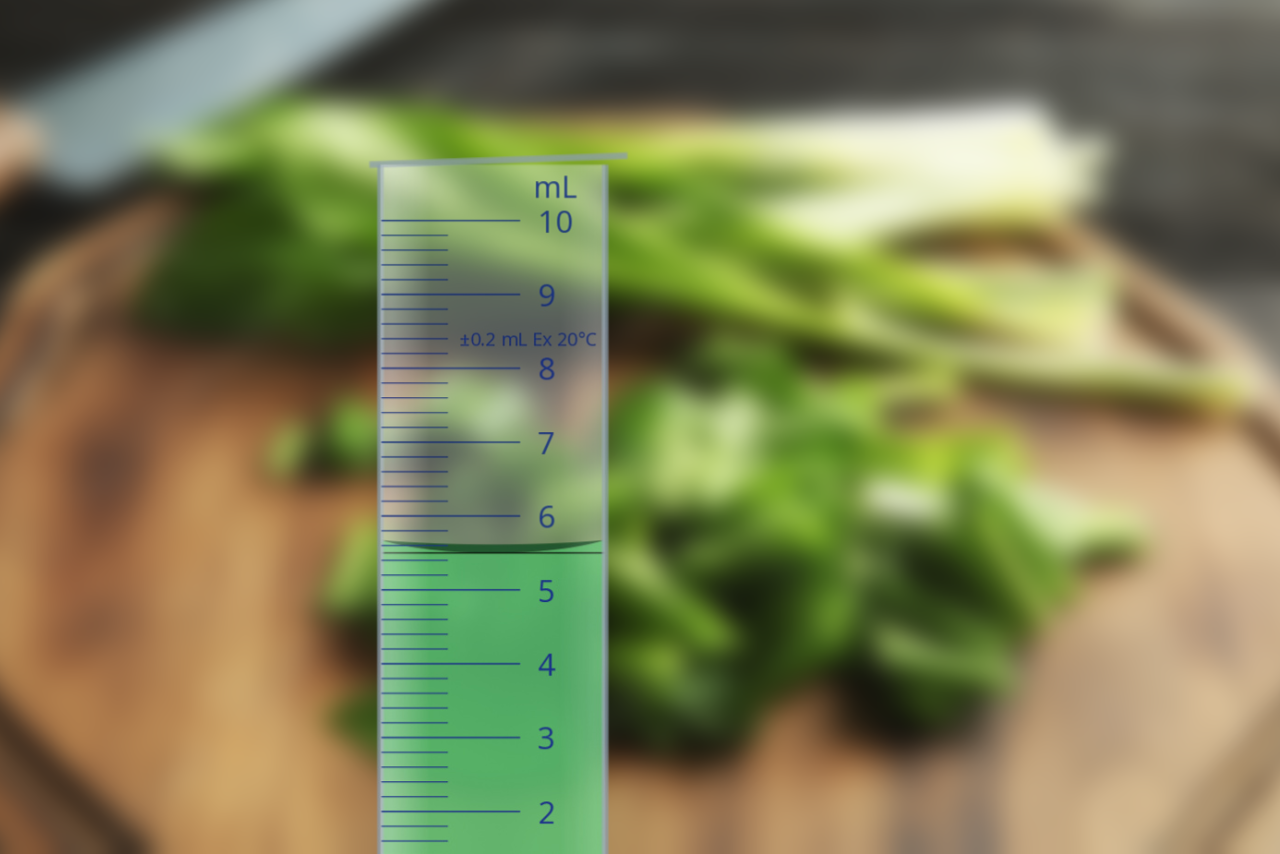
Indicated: 5.5,mL
